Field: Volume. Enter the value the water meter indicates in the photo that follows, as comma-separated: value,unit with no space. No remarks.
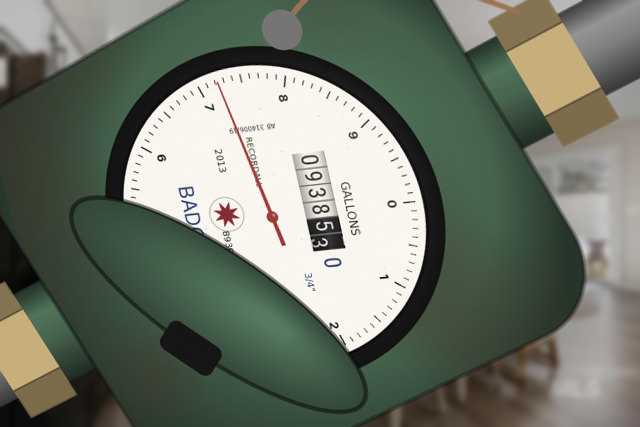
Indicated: 938527.2,gal
